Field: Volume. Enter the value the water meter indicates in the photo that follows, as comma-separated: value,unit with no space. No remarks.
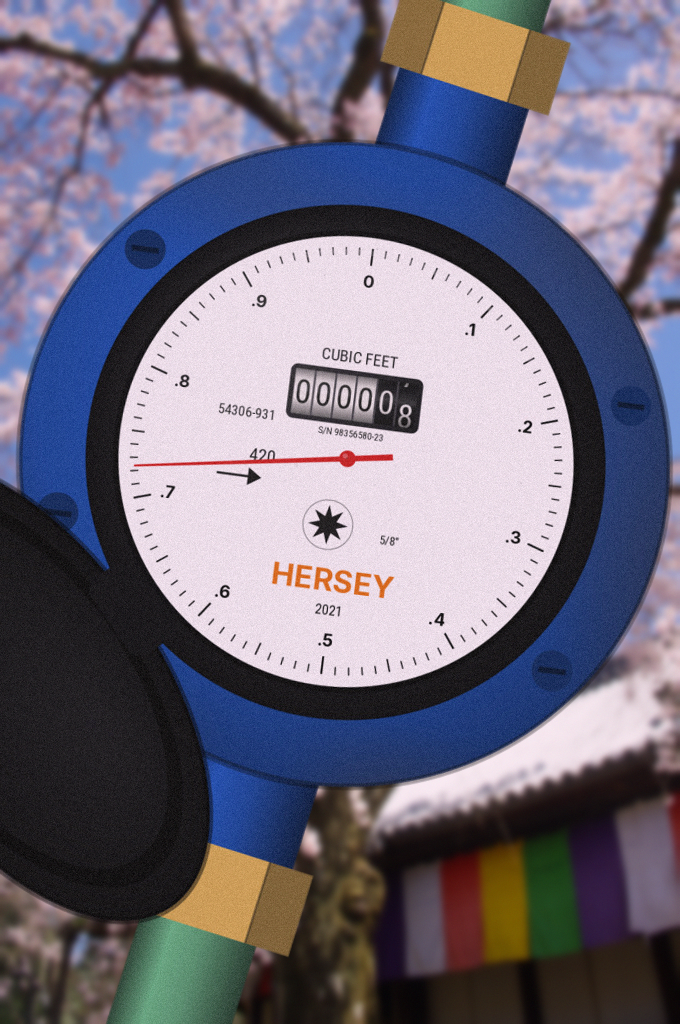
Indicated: 7.72,ft³
